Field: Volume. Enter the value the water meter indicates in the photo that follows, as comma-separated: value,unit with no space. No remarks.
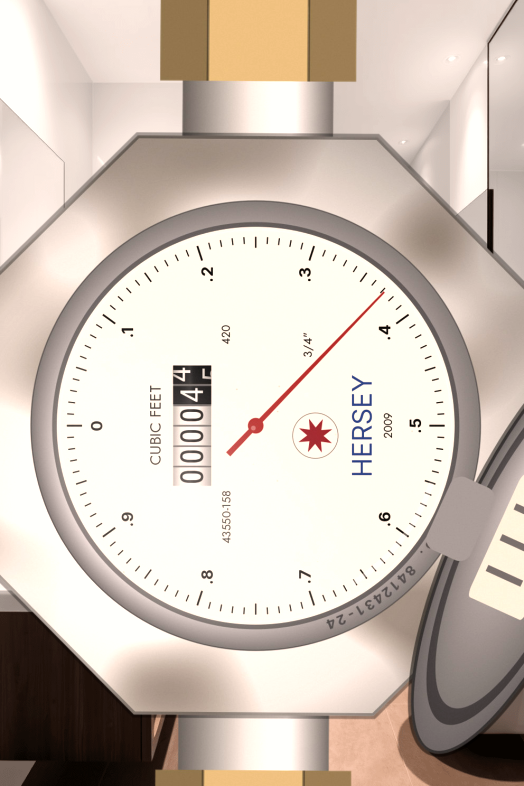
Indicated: 44.37,ft³
